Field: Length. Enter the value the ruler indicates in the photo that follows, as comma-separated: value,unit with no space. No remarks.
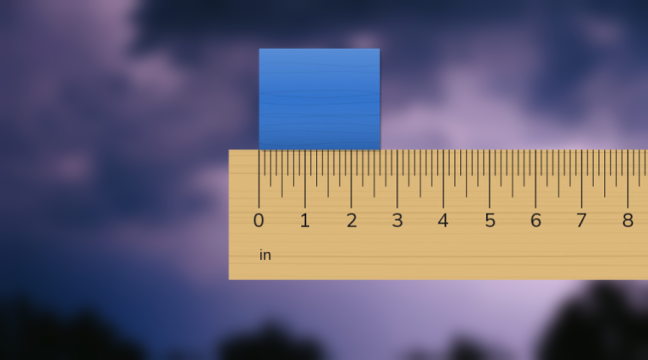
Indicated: 2.625,in
